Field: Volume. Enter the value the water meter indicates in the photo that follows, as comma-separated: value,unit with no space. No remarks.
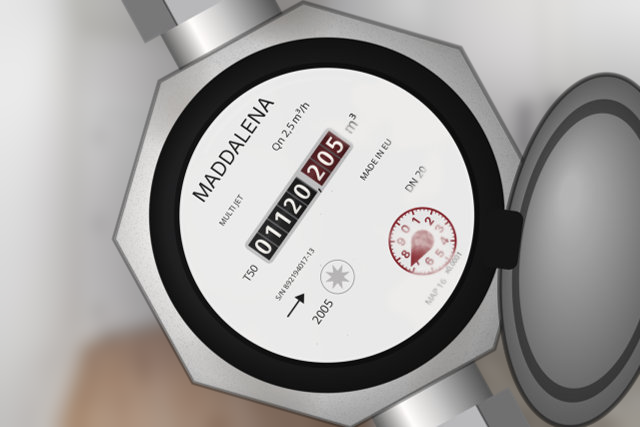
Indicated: 1120.2057,m³
